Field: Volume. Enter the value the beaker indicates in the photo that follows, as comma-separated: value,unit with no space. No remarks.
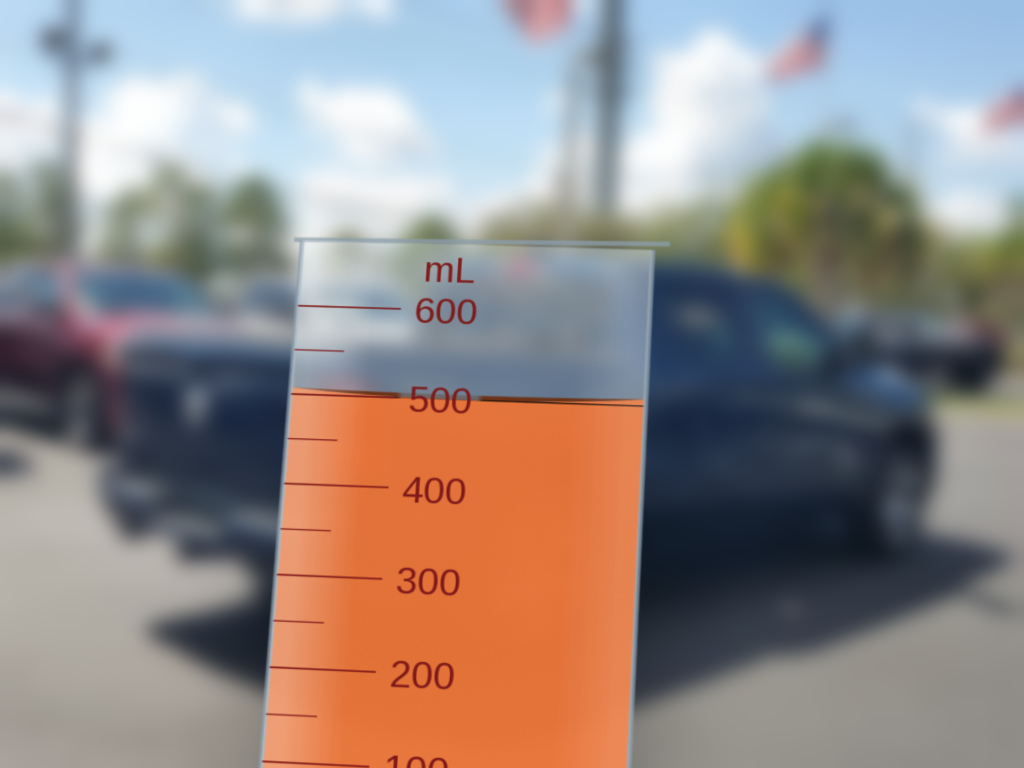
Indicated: 500,mL
